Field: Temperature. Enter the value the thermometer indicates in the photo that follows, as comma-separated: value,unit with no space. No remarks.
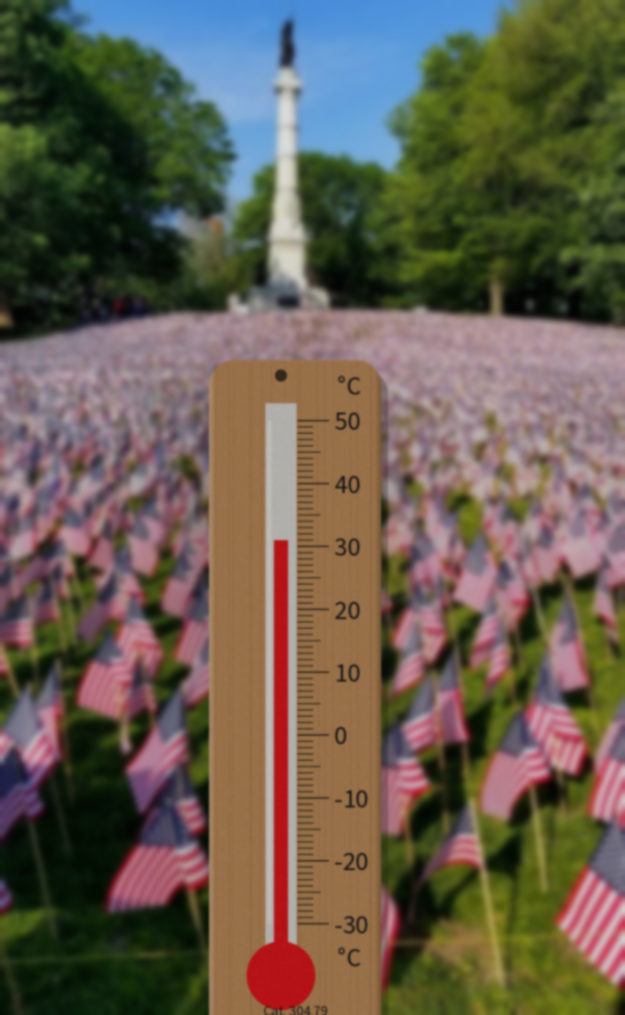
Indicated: 31,°C
